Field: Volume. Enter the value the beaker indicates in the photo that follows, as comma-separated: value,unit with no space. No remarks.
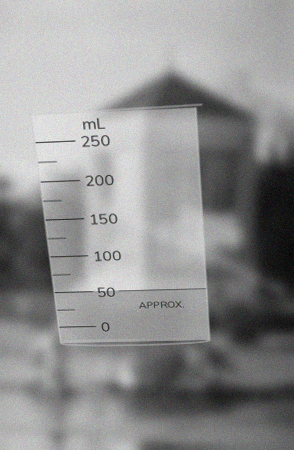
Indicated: 50,mL
